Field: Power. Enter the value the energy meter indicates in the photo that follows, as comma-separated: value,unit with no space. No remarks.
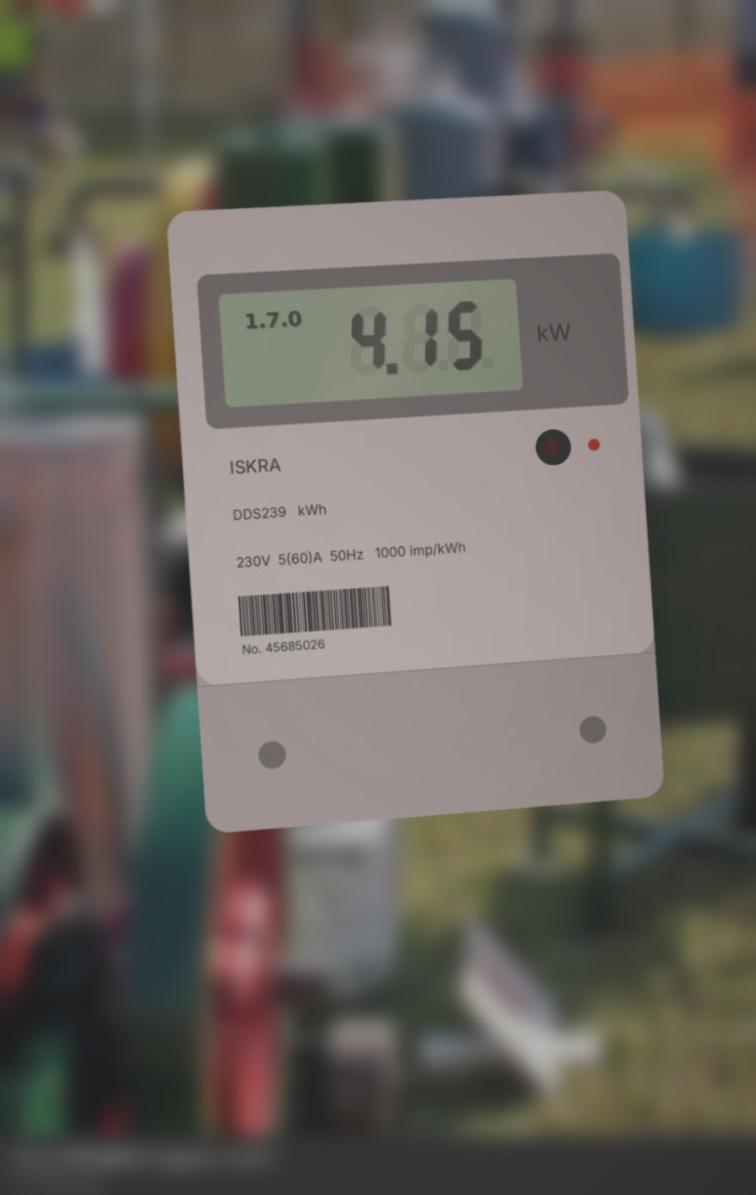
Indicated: 4.15,kW
